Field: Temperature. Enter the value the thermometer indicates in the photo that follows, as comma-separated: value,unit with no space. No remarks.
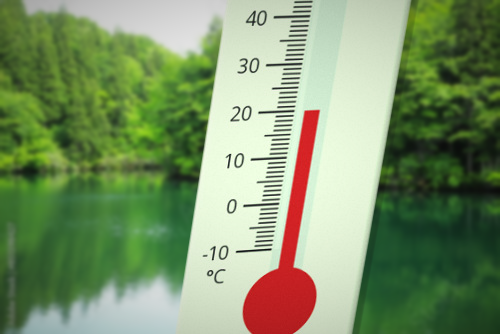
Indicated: 20,°C
